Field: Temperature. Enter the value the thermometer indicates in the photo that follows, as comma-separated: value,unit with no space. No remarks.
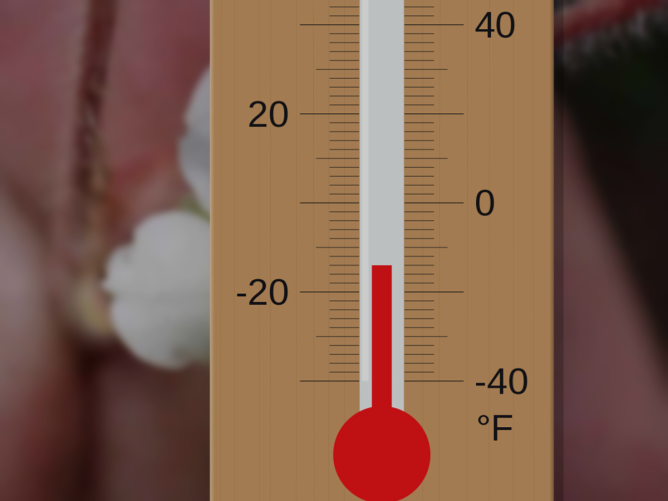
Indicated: -14,°F
